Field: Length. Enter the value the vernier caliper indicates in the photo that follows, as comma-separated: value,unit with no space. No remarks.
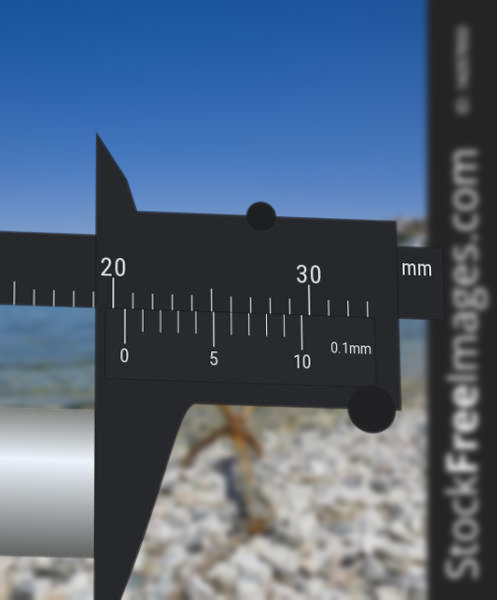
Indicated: 20.6,mm
